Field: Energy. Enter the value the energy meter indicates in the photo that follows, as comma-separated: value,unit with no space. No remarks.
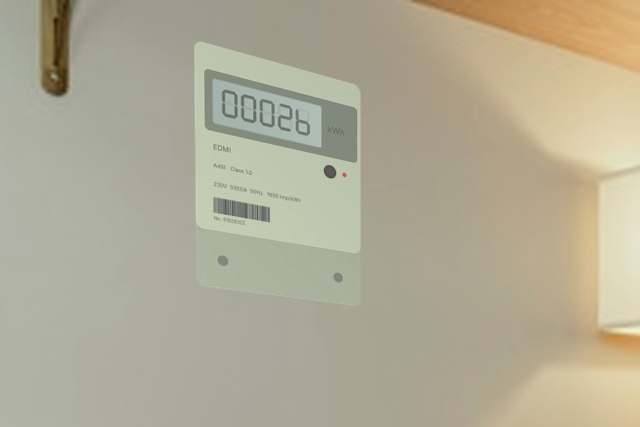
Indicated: 26,kWh
